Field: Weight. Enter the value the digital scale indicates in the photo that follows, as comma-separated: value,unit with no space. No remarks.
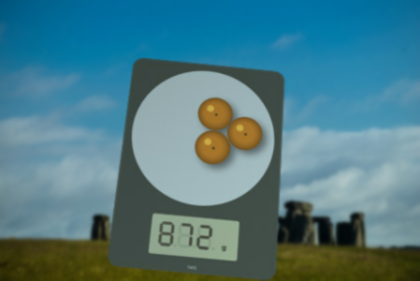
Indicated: 872,g
